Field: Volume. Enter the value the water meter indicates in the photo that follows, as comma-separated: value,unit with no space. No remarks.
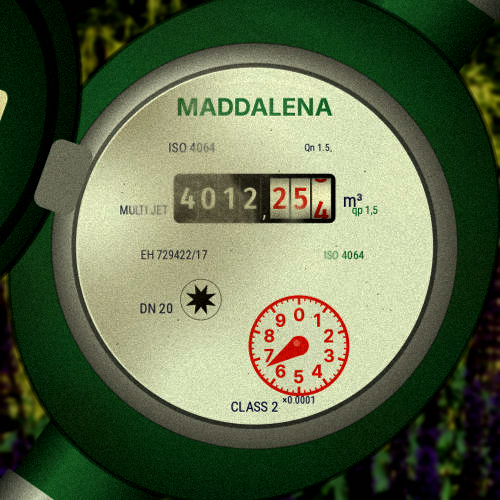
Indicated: 4012.2536,m³
